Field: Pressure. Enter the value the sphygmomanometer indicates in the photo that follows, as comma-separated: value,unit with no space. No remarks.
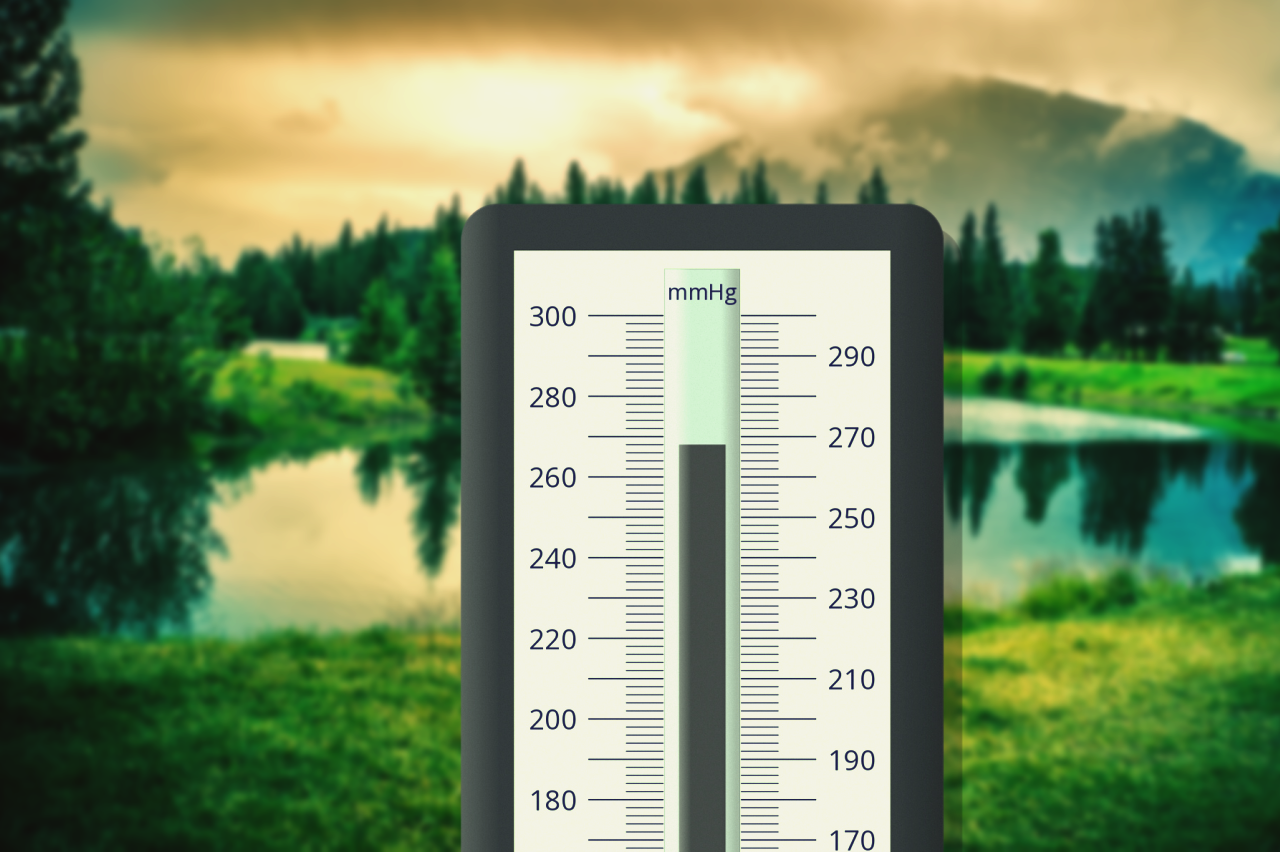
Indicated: 268,mmHg
